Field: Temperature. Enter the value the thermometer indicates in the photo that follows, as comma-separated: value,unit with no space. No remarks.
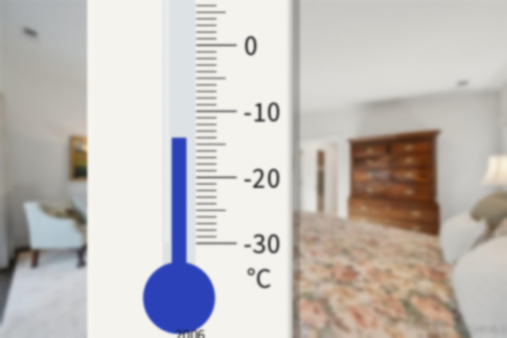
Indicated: -14,°C
